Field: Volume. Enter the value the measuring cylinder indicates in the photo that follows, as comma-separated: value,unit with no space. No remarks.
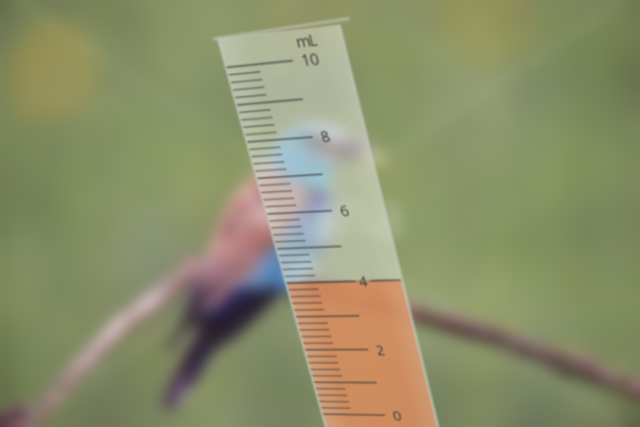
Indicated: 4,mL
